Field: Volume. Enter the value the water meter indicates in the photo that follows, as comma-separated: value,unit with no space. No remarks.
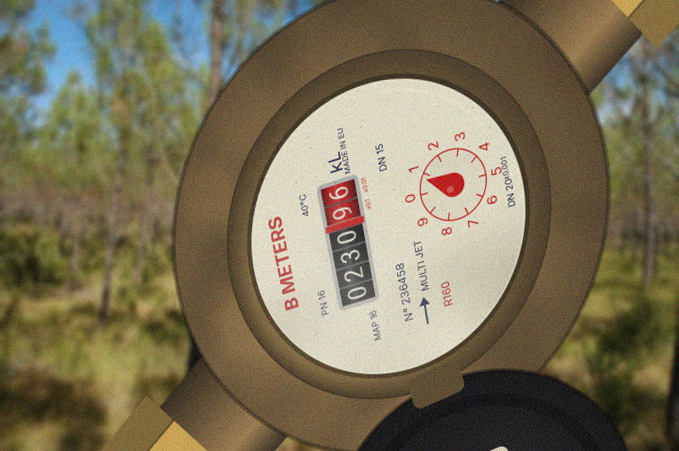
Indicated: 230.960,kL
